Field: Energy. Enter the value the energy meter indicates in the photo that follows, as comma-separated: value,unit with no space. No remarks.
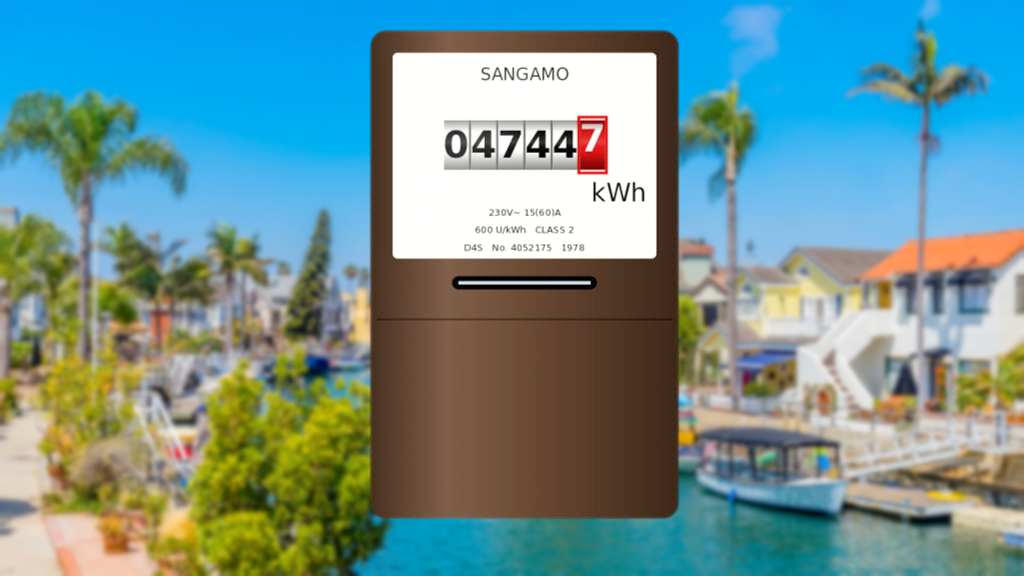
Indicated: 4744.7,kWh
